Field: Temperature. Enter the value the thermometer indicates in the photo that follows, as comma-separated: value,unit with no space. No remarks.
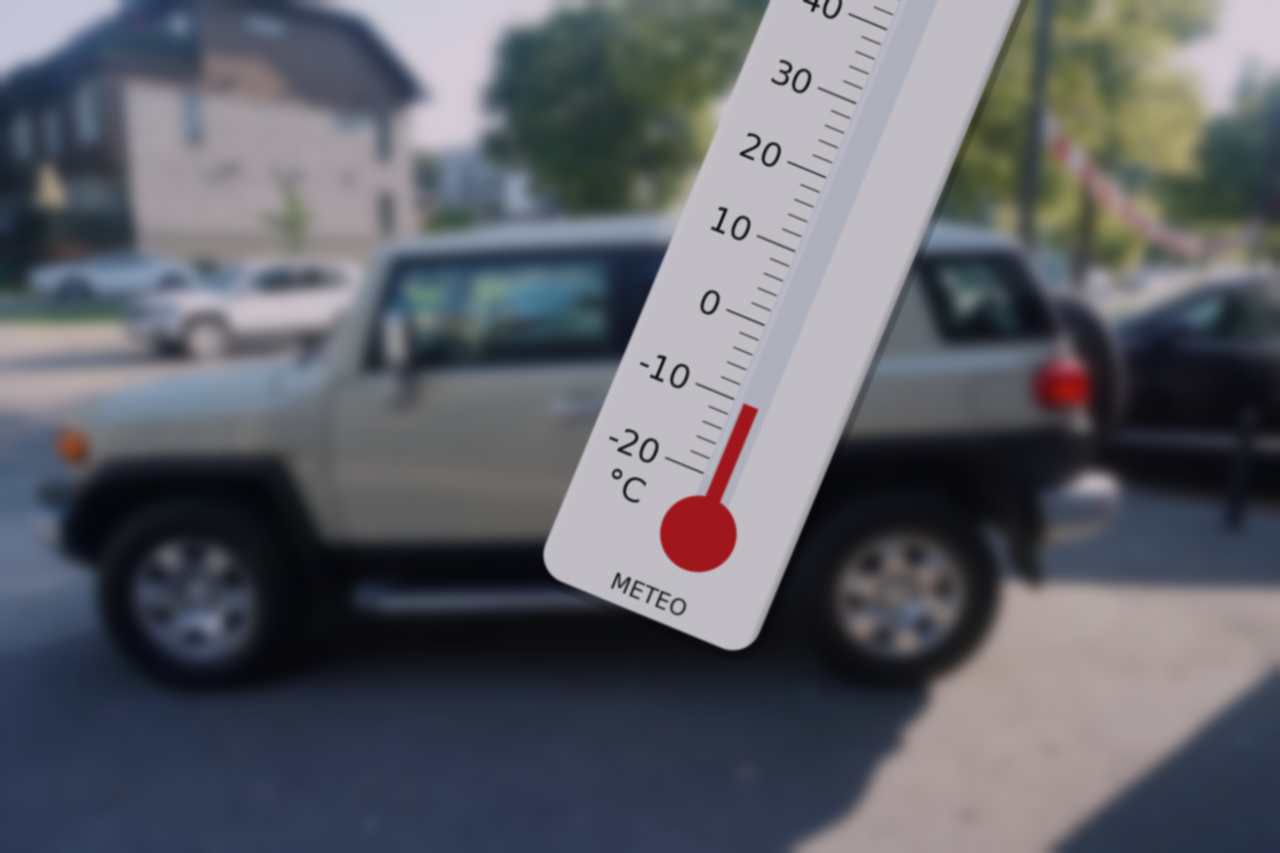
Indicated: -10,°C
